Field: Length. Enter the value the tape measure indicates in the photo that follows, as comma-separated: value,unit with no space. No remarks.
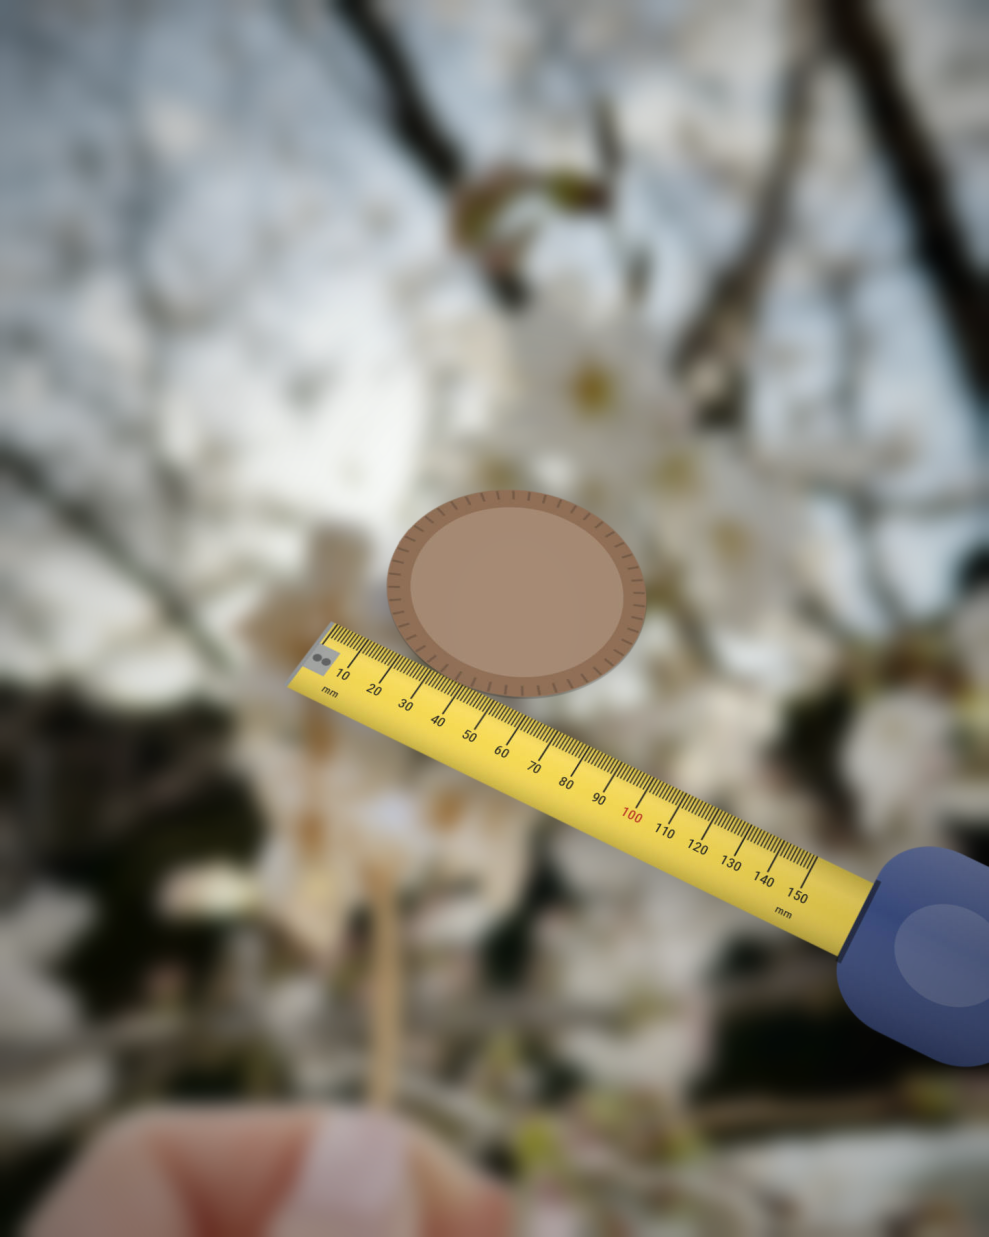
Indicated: 75,mm
